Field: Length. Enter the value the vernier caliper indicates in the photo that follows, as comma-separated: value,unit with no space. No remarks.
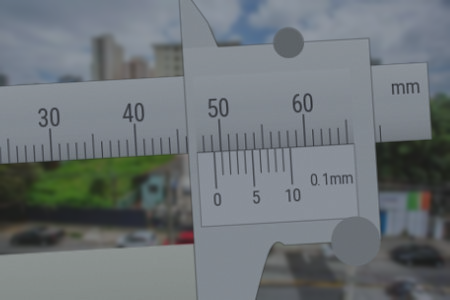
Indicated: 49.2,mm
